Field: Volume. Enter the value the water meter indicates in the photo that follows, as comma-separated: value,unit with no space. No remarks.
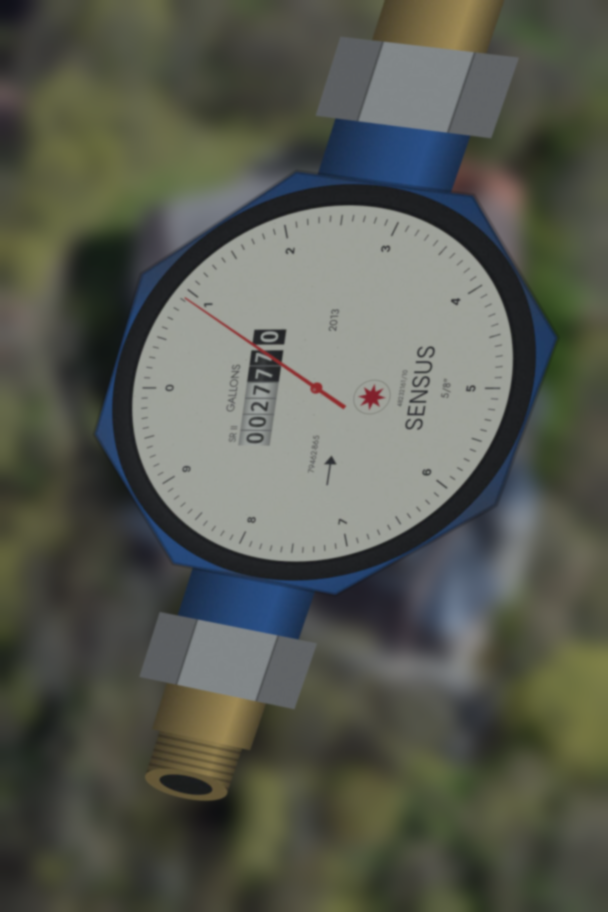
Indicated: 27770.9,gal
